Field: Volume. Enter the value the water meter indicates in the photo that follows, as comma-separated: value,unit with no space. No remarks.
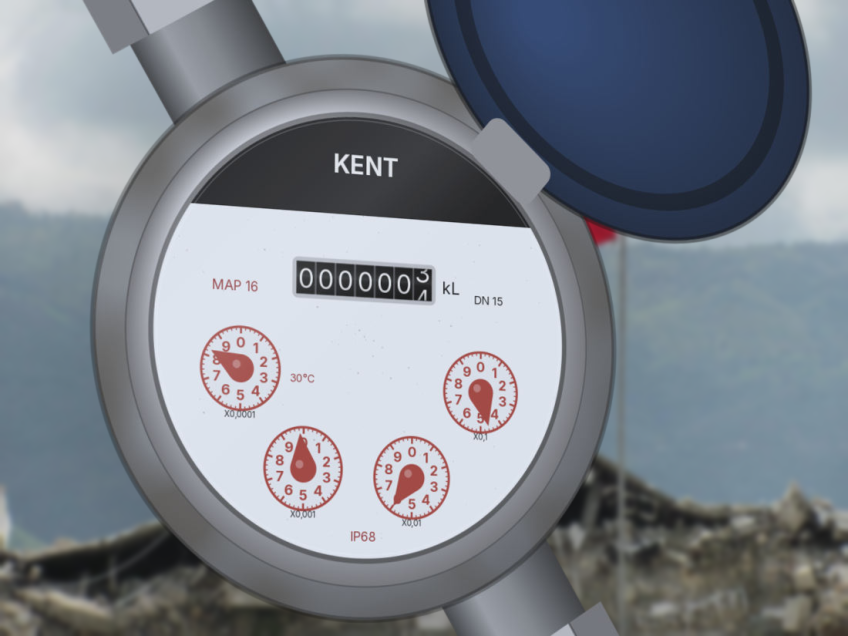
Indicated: 3.4598,kL
